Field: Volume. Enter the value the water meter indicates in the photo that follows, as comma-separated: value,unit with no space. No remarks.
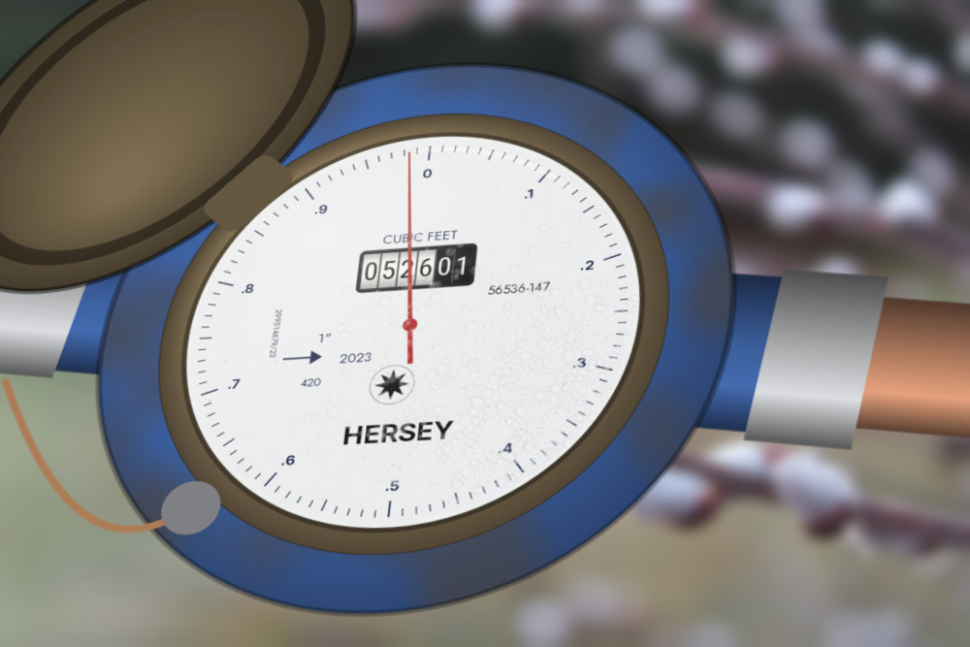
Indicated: 52600.98,ft³
